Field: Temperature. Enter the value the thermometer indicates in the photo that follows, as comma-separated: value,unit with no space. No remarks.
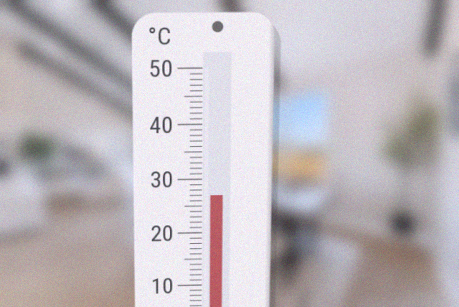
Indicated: 27,°C
